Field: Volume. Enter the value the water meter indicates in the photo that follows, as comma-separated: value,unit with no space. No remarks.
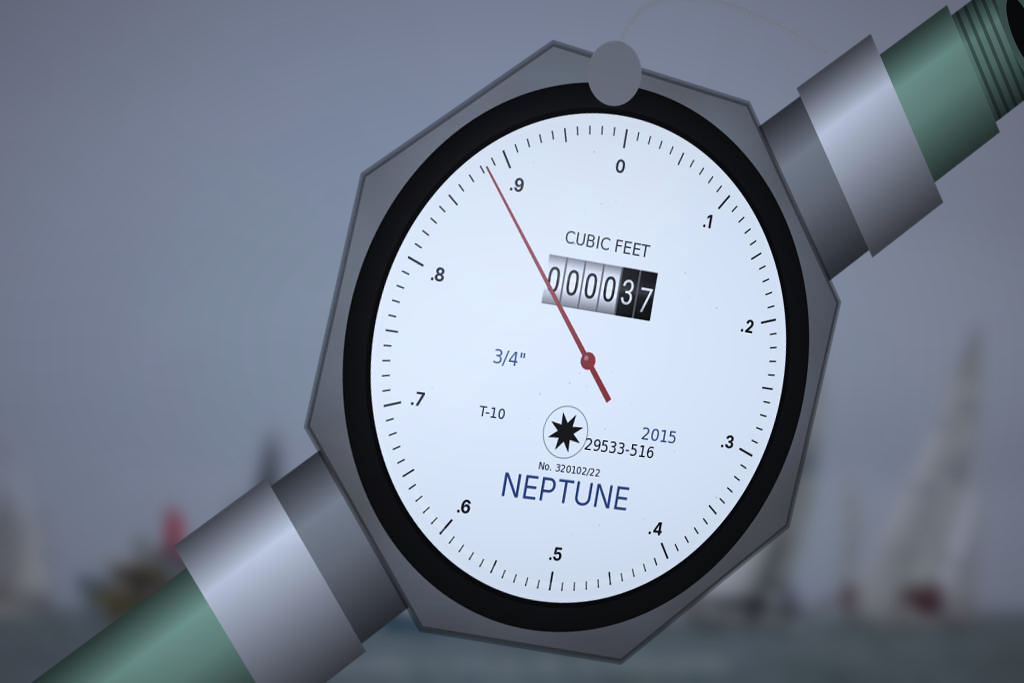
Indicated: 36.88,ft³
